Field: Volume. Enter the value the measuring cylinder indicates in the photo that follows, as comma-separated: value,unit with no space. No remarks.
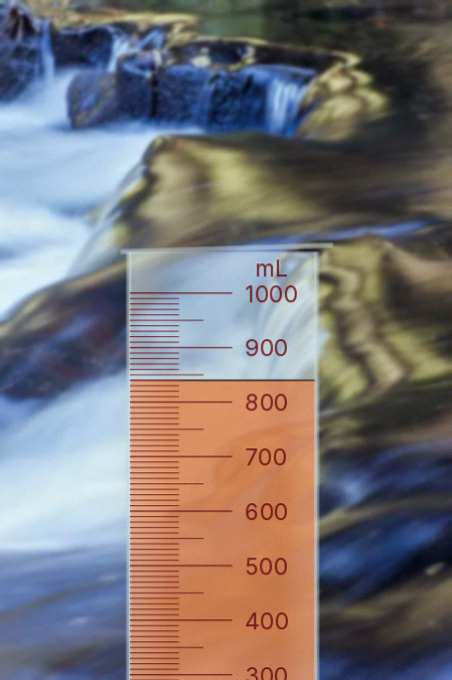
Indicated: 840,mL
